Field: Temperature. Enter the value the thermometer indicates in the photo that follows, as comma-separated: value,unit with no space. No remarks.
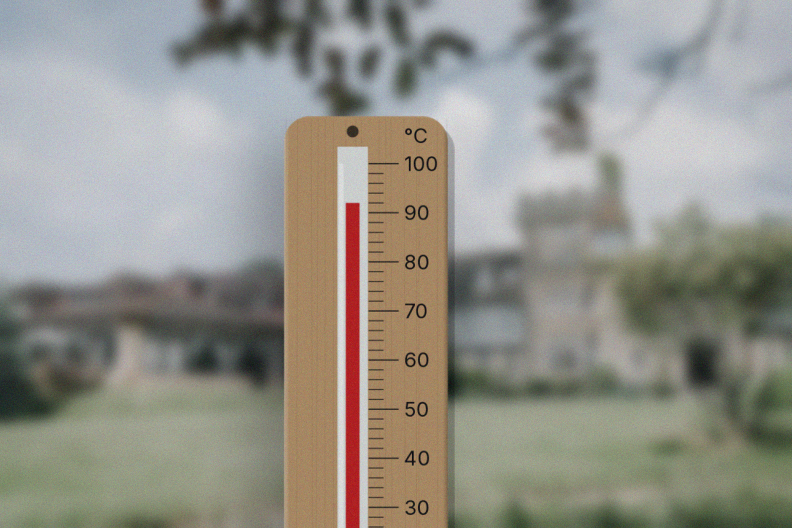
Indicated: 92,°C
